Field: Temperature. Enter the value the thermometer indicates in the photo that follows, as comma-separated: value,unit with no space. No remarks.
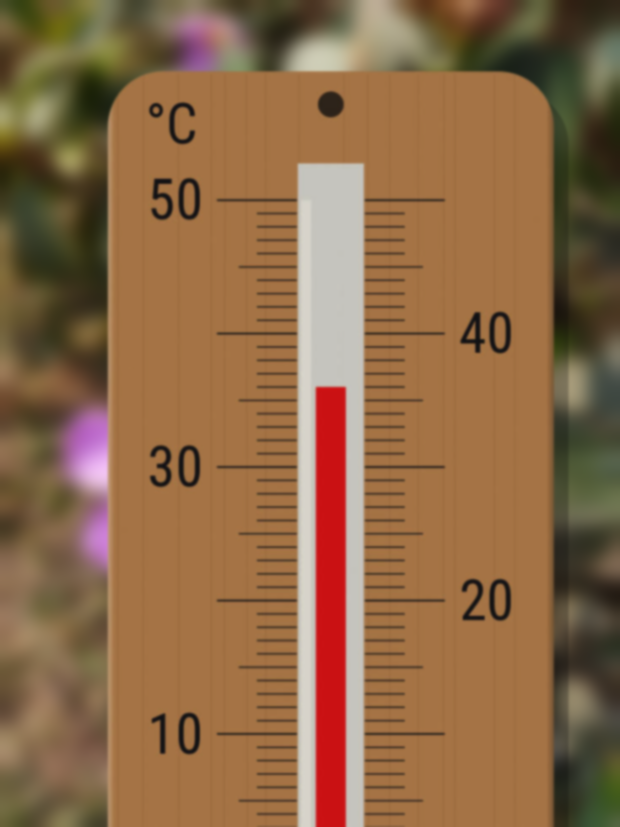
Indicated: 36,°C
